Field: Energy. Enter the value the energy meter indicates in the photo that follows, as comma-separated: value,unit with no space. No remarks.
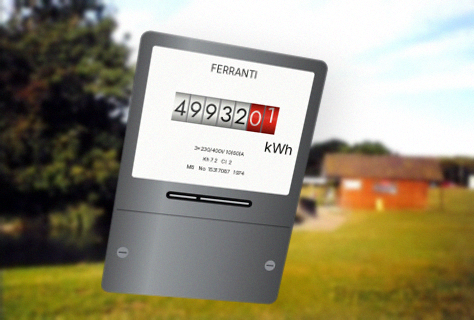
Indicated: 49932.01,kWh
